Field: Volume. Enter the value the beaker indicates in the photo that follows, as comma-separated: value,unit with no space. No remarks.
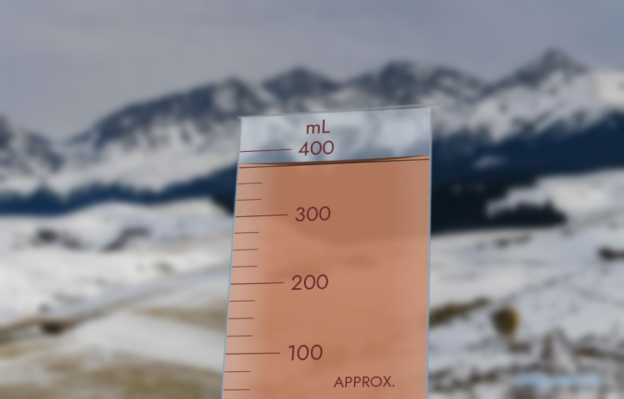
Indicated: 375,mL
